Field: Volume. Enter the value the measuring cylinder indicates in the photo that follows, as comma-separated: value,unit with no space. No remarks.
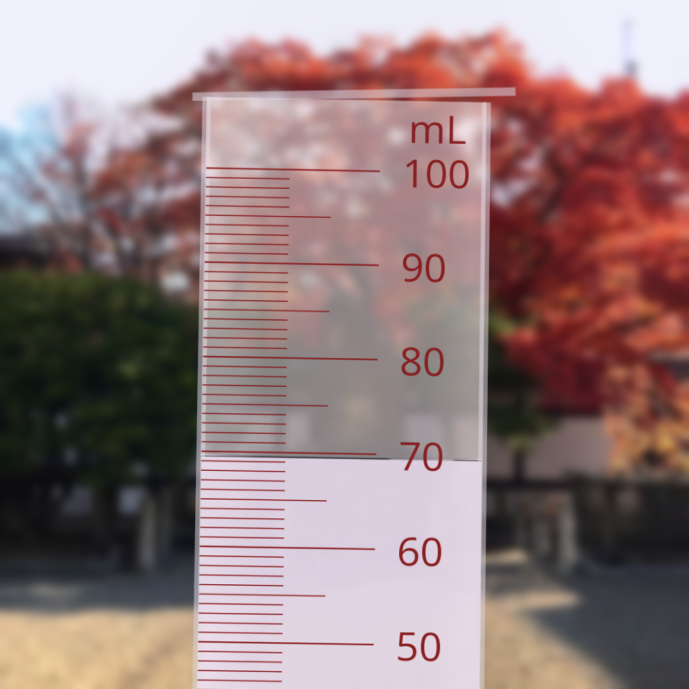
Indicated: 69.5,mL
